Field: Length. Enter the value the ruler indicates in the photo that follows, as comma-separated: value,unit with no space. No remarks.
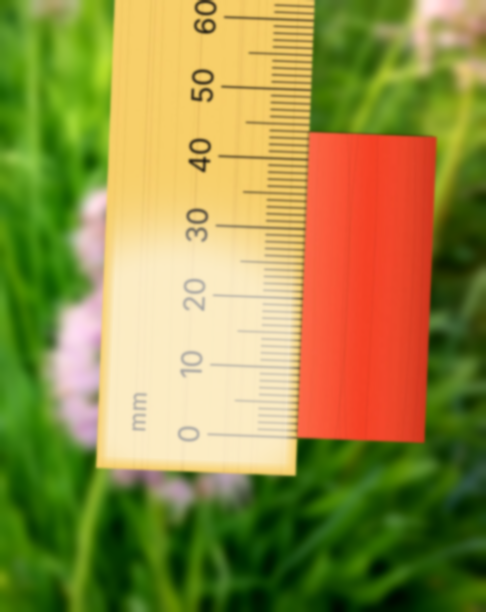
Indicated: 44,mm
